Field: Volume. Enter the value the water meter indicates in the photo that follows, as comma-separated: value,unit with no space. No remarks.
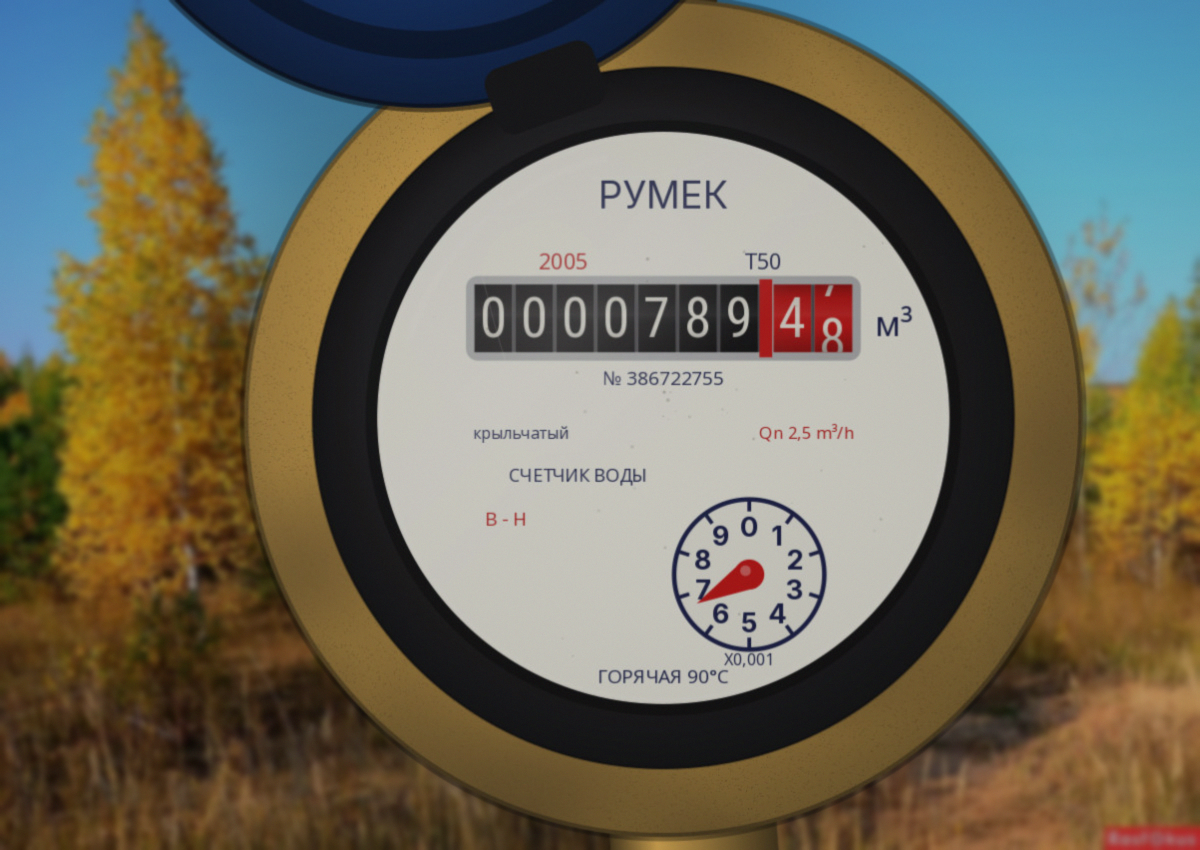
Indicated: 789.476,m³
